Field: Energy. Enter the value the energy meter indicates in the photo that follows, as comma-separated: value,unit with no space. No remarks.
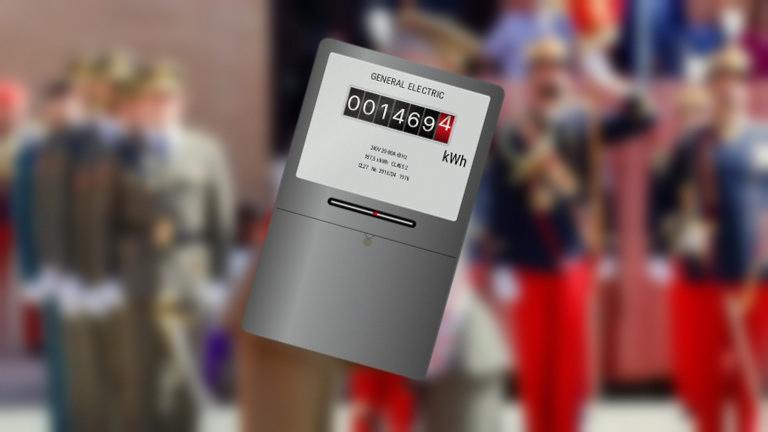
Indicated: 1469.4,kWh
